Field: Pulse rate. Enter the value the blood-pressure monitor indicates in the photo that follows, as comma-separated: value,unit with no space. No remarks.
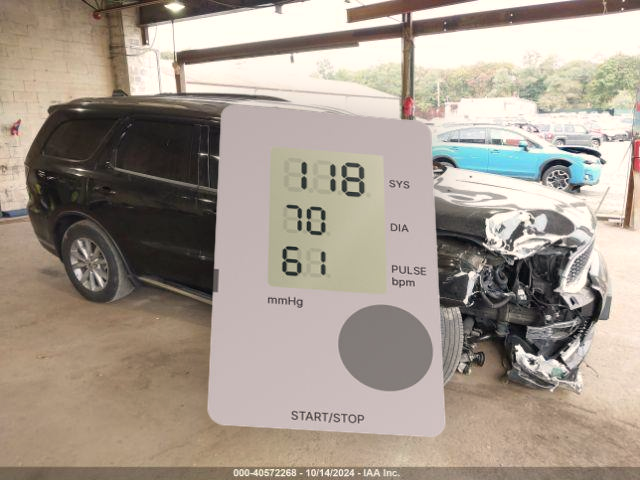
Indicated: 61,bpm
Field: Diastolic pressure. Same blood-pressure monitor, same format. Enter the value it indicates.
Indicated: 70,mmHg
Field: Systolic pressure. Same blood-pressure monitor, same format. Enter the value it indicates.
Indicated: 118,mmHg
